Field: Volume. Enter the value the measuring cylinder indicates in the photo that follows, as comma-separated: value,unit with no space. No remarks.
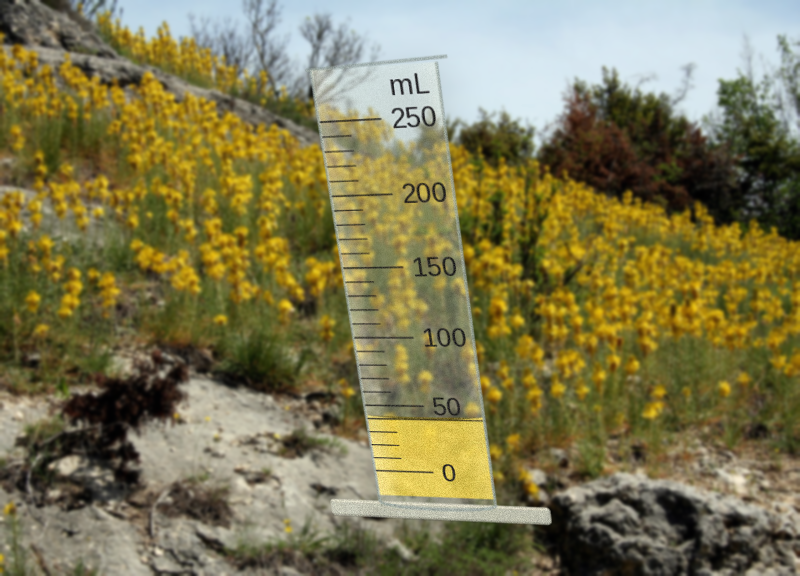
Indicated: 40,mL
